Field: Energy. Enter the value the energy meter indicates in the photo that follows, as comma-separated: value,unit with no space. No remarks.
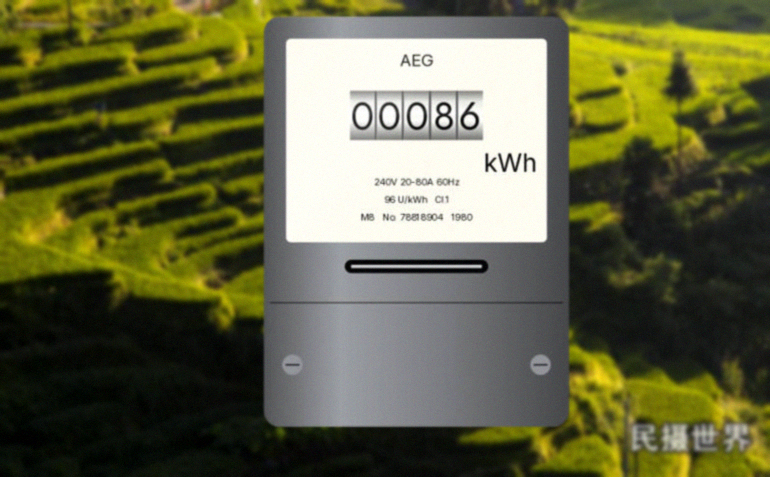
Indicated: 86,kWh
